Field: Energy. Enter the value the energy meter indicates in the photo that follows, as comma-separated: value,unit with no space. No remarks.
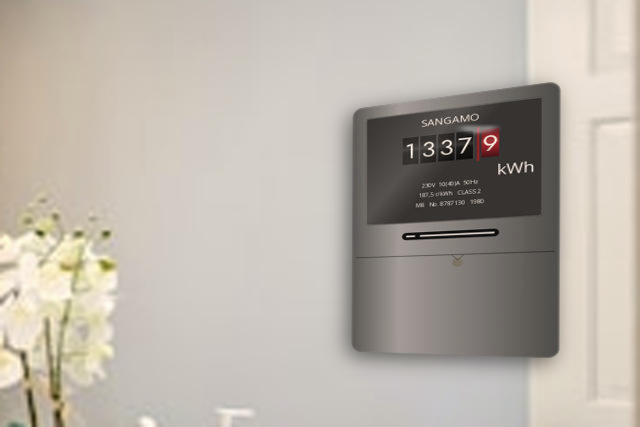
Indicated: 1337.9,kWh
